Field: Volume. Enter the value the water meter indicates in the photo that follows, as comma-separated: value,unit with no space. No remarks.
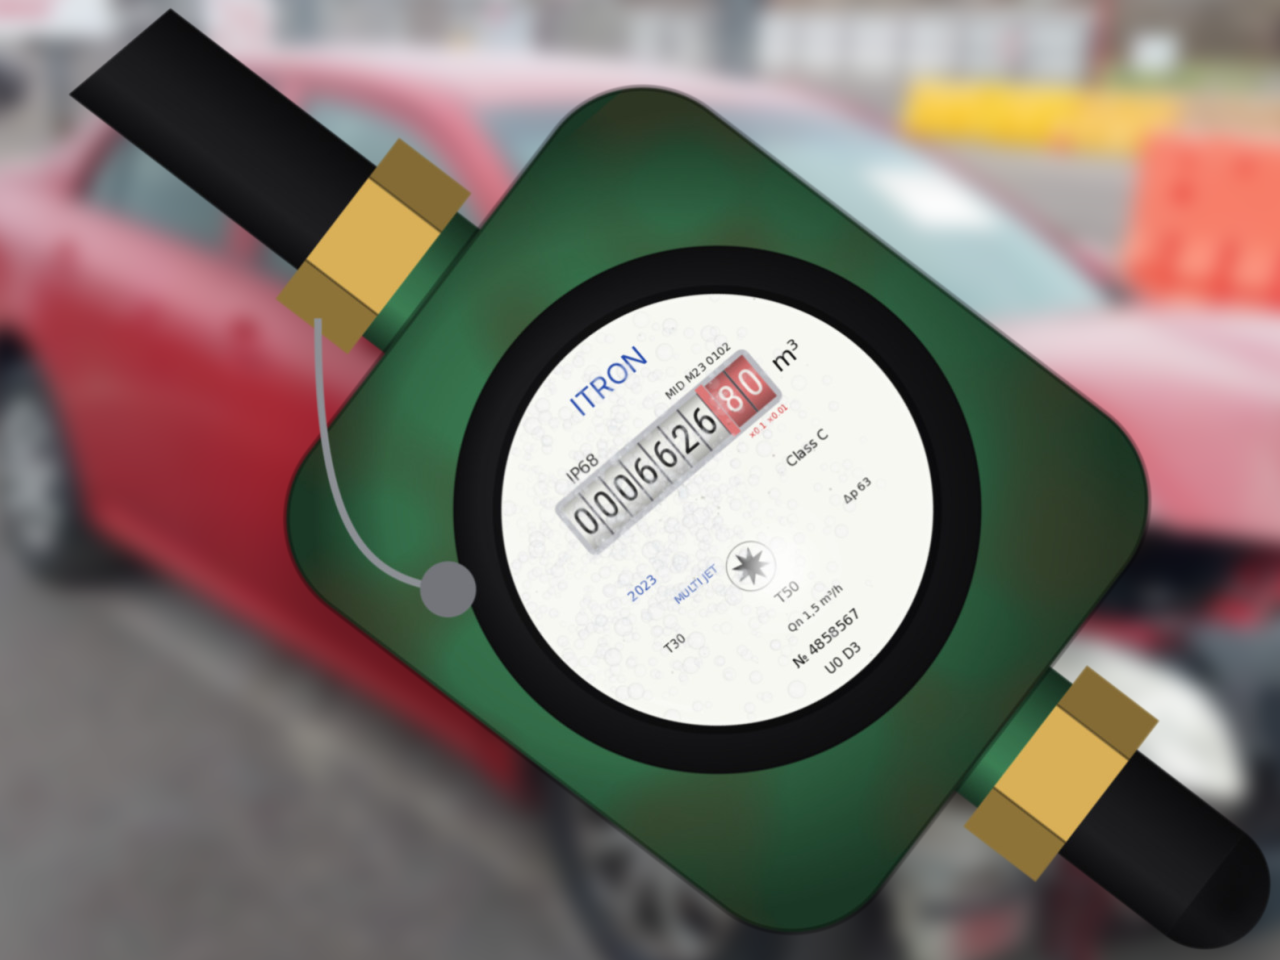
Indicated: 6626.80,m³
